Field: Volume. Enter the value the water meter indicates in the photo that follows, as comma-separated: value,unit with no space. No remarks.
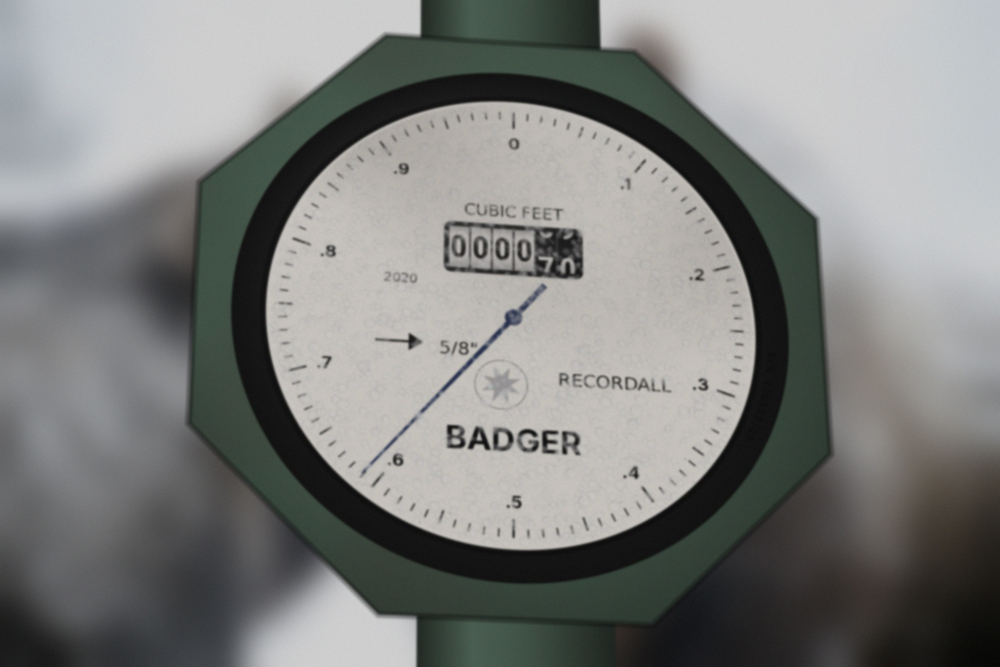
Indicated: 69.61,ft³
